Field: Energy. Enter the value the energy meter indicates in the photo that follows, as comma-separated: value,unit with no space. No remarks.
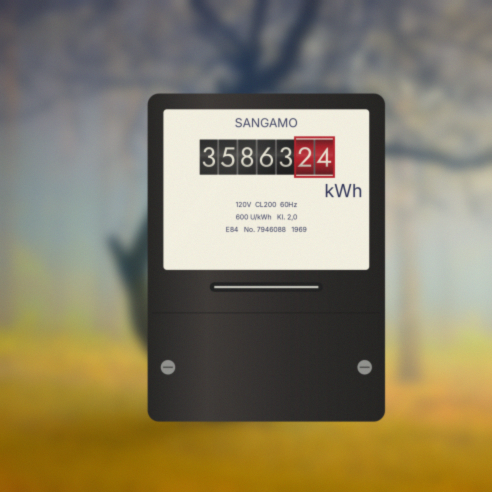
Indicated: 35863.24,kWh
